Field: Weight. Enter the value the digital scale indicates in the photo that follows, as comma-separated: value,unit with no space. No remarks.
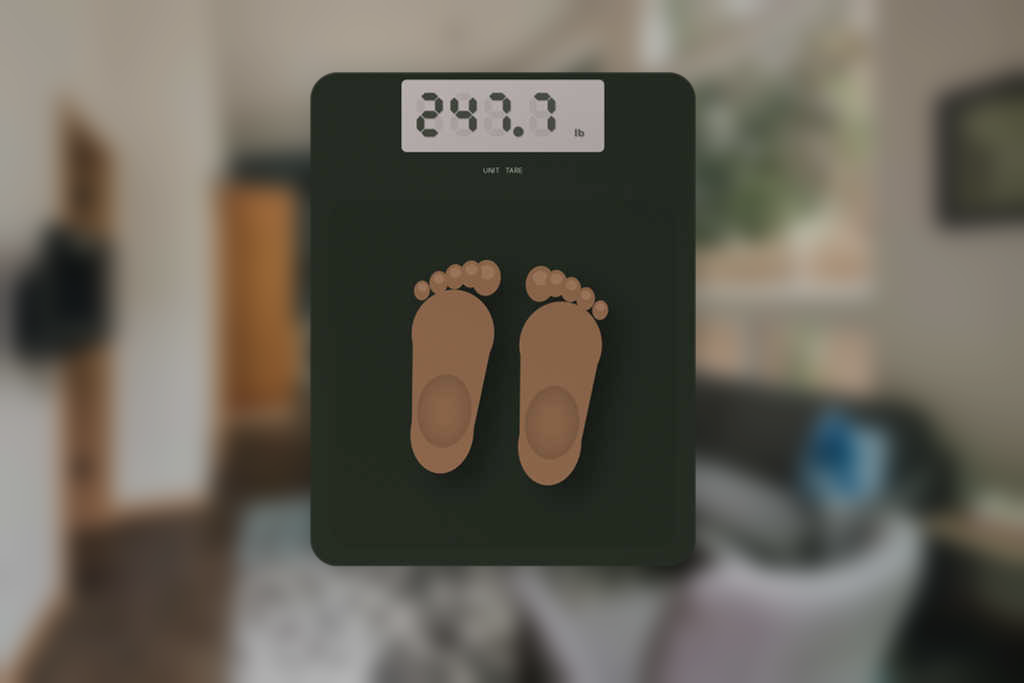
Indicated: 247.7,lb
